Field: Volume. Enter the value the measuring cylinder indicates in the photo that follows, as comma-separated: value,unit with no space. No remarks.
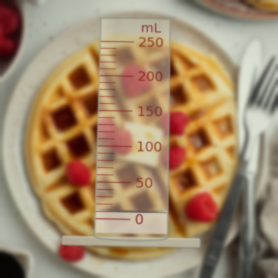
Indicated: 10,mL
